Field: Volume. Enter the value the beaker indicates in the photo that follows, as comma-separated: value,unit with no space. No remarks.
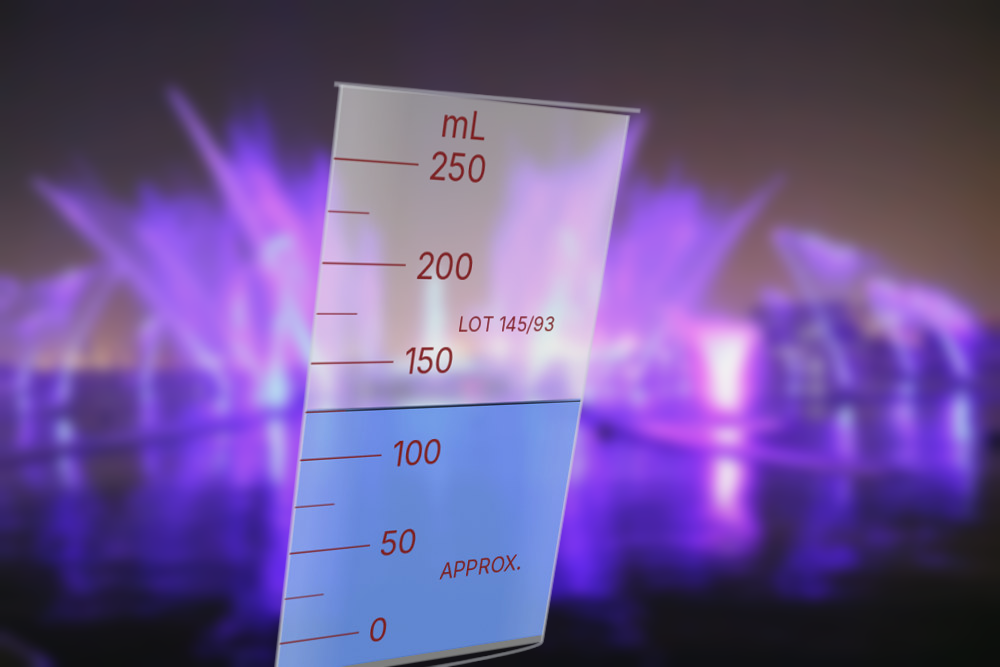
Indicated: 125,mL
